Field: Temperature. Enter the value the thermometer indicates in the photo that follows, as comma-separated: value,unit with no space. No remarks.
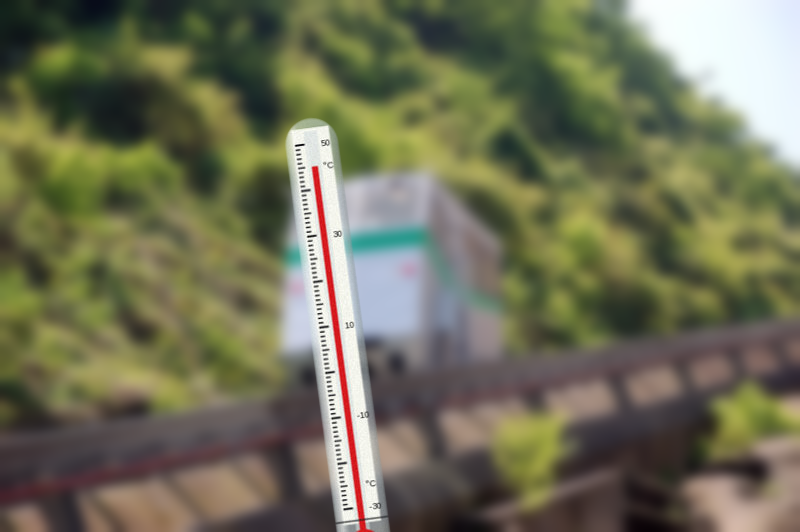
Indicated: 45,°C
